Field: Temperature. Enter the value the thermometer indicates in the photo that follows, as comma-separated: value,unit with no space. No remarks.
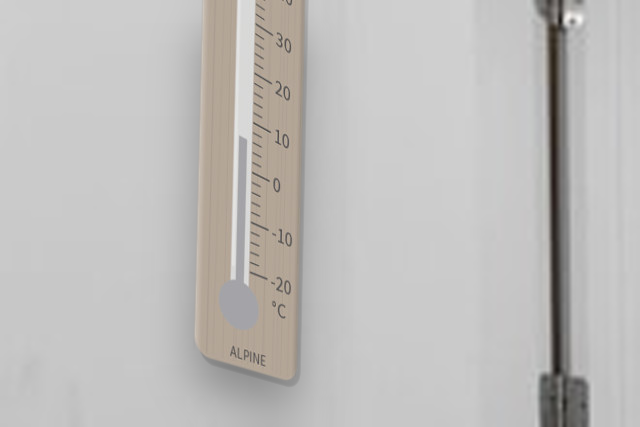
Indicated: 6,°C
